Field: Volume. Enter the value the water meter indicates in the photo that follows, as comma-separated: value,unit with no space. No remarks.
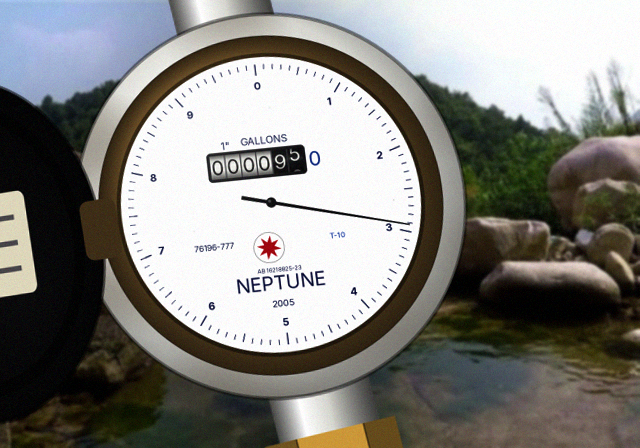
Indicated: 952.9,gal
